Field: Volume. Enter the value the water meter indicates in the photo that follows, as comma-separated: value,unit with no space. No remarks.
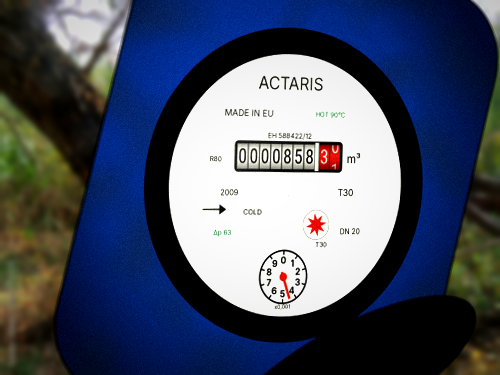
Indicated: 858.304,m³
